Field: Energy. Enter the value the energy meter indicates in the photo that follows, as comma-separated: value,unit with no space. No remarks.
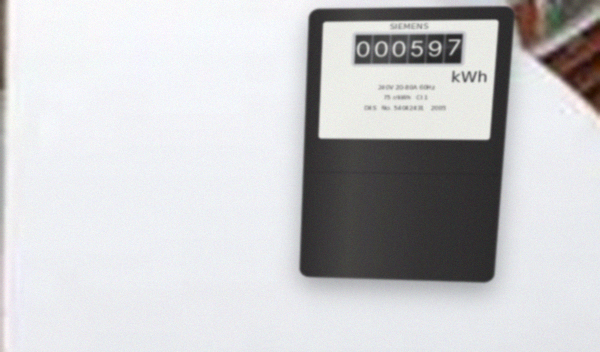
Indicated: 597,kWh
